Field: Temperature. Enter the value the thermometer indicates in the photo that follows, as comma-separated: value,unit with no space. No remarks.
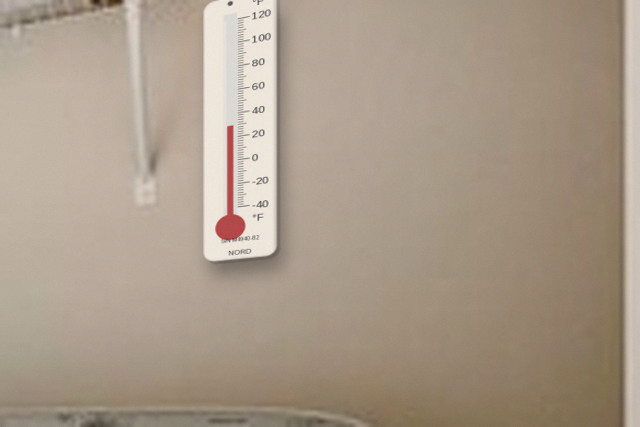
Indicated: 30,°F
